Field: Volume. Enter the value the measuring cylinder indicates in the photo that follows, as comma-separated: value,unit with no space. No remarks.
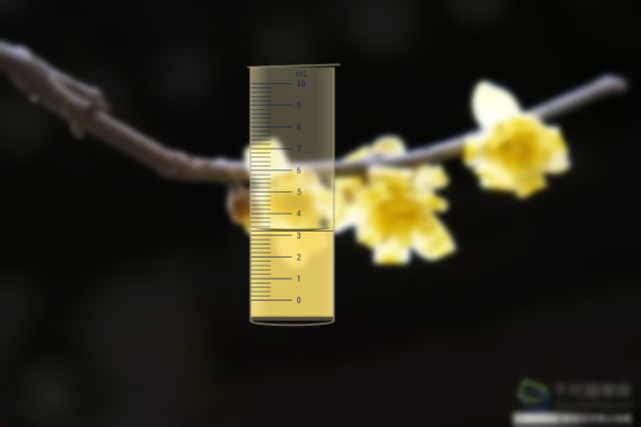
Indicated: 3.2,mL
